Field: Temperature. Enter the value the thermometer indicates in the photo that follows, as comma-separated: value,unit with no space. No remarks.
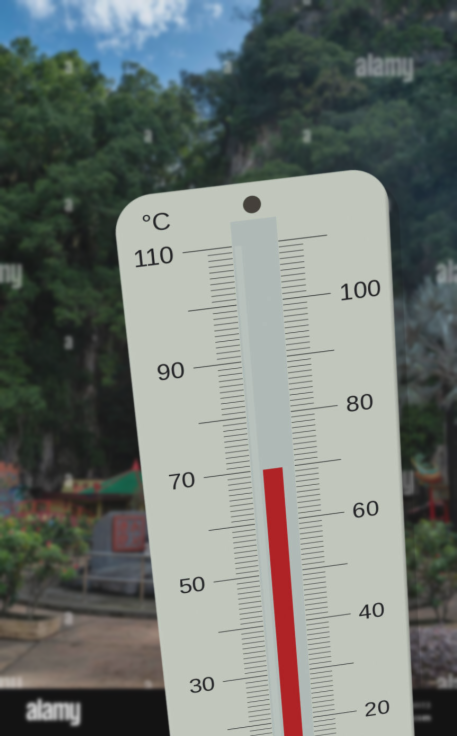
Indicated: 70,°C
